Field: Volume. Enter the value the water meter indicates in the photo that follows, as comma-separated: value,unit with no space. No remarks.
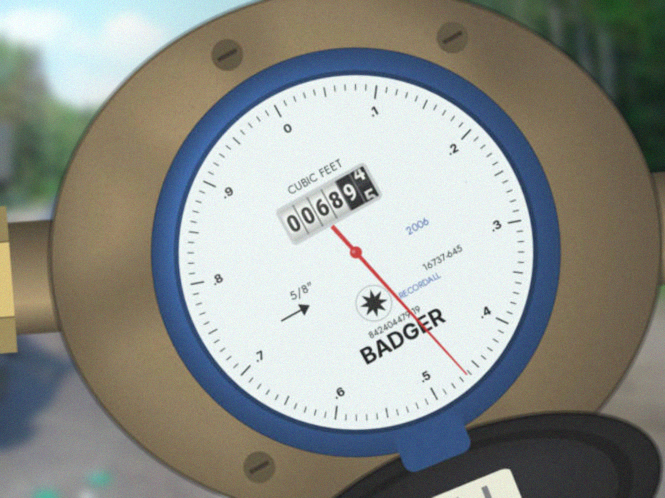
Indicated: 6894.46,ft³
